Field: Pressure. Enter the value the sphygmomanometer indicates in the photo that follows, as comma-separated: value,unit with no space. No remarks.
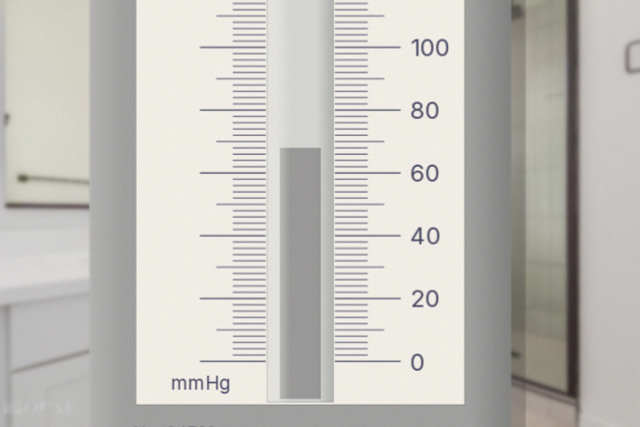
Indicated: 68,mmHg
